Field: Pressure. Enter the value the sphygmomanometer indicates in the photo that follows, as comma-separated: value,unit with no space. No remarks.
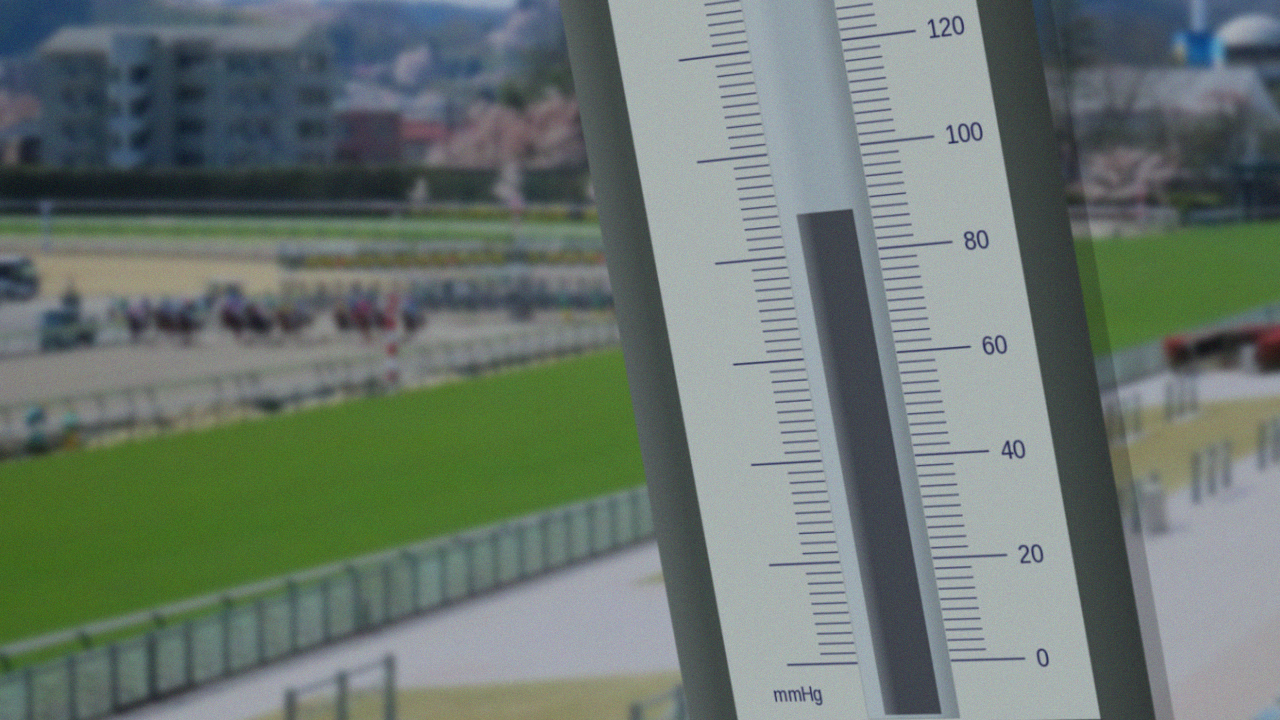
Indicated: 88,mmHg
